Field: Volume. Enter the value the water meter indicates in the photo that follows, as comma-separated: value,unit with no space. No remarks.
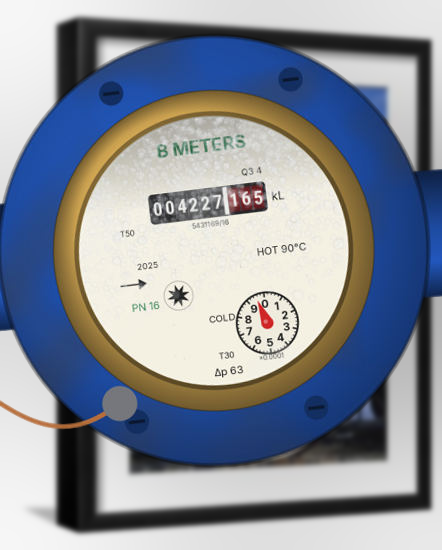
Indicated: 4227.1649,kL
